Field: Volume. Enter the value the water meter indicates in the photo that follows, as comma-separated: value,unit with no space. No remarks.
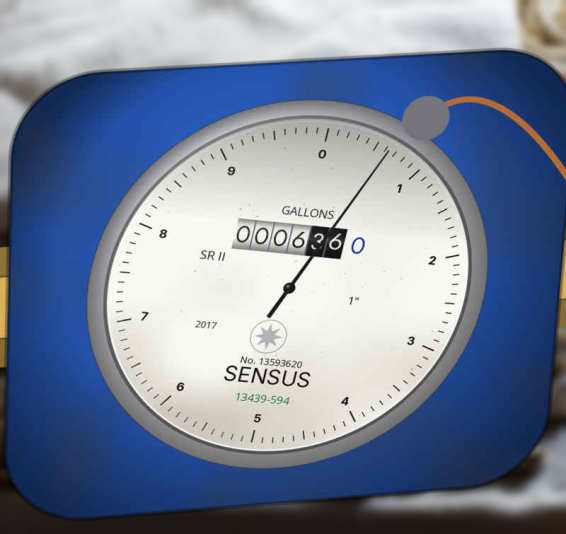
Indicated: 6360.6,gal
